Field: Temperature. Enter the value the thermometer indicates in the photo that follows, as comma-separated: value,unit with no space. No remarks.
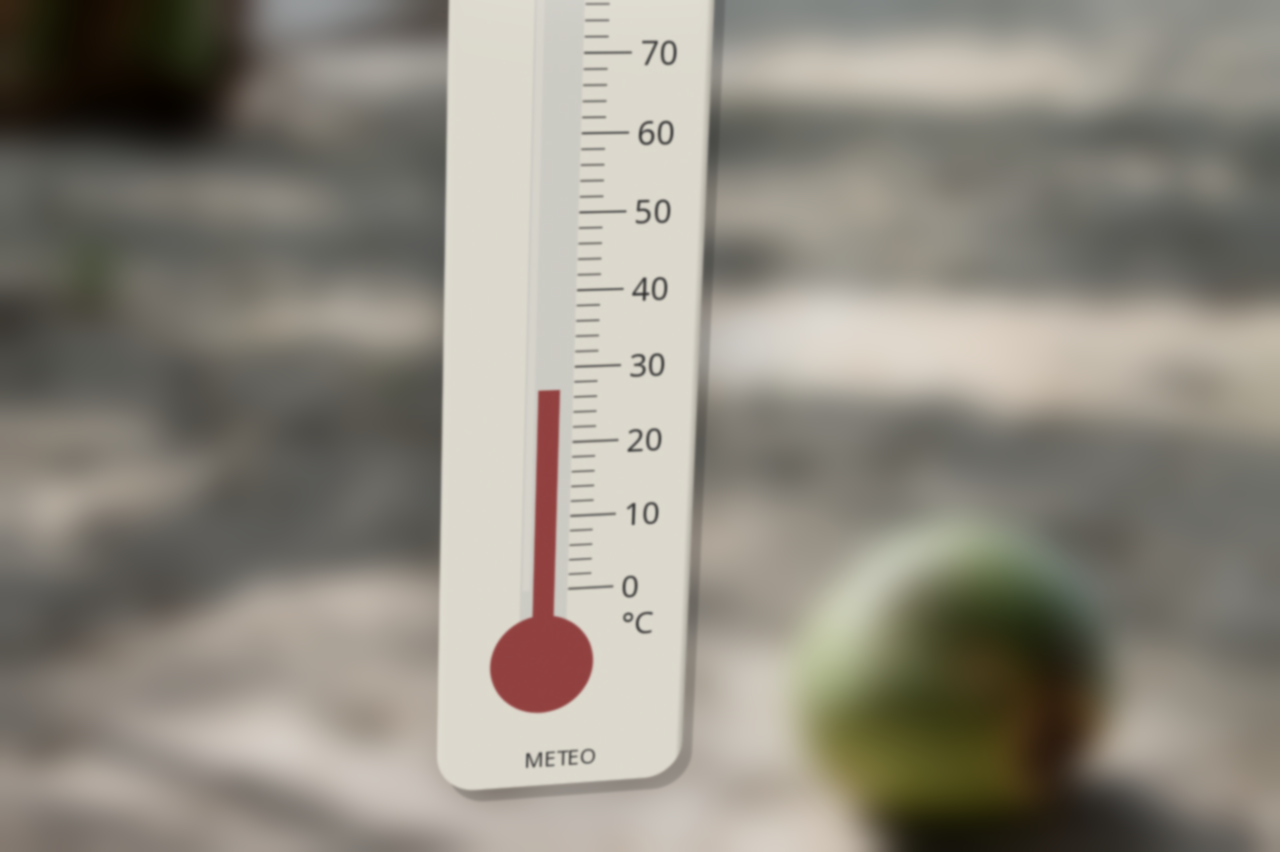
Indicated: 27,°C
